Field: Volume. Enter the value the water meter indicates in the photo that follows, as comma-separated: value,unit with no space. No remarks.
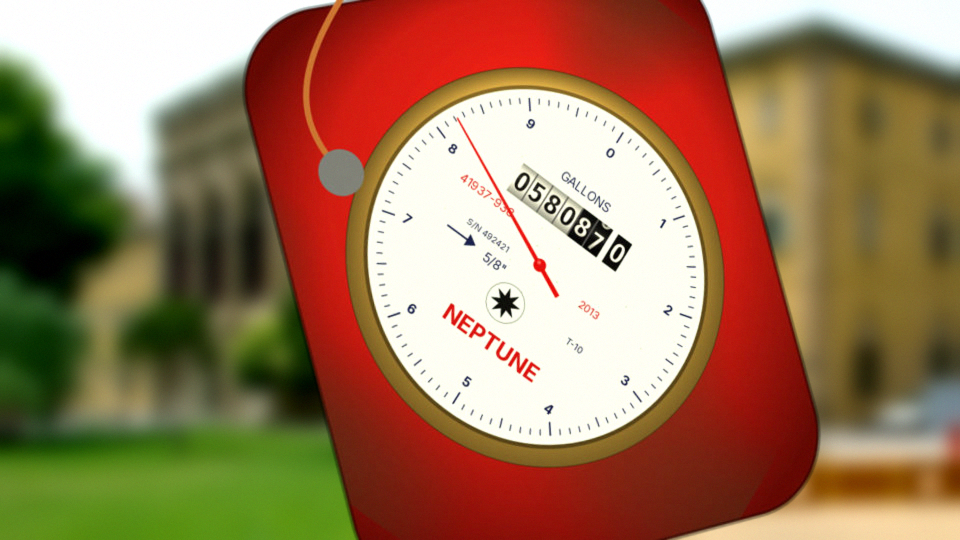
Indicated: 580868.2,gal
